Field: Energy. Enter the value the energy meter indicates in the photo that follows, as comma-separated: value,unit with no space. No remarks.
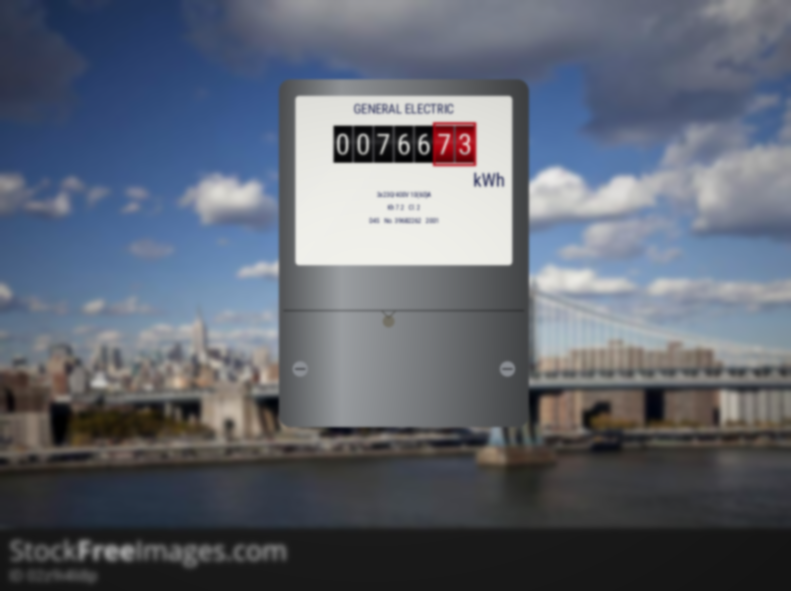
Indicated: 766.73,kWh
